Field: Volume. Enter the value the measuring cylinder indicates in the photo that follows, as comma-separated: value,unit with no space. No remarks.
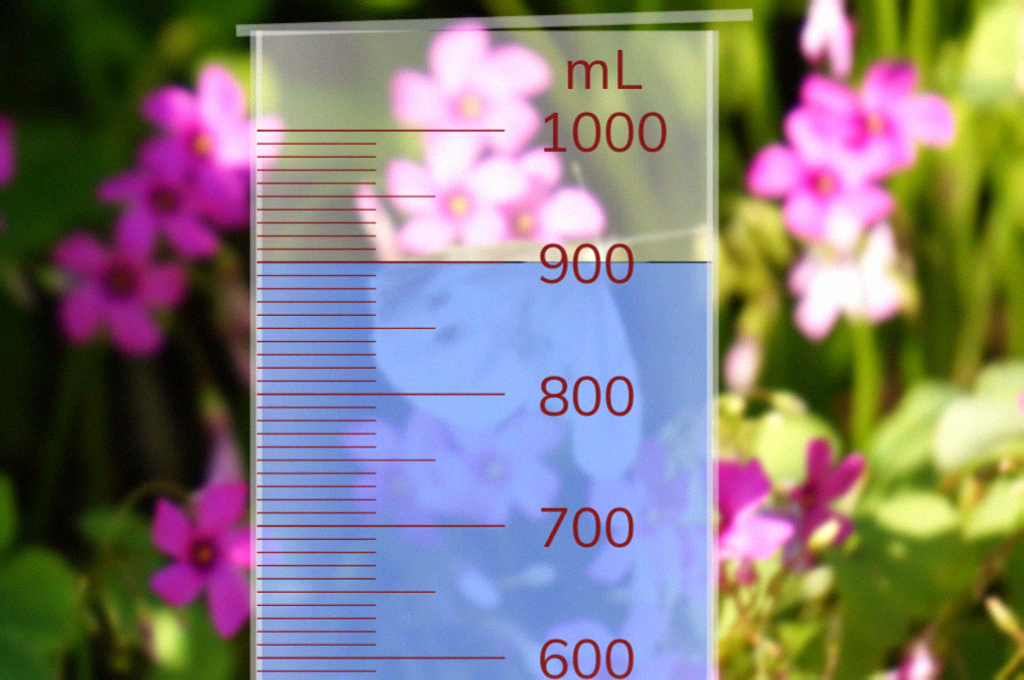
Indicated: 900,mL
